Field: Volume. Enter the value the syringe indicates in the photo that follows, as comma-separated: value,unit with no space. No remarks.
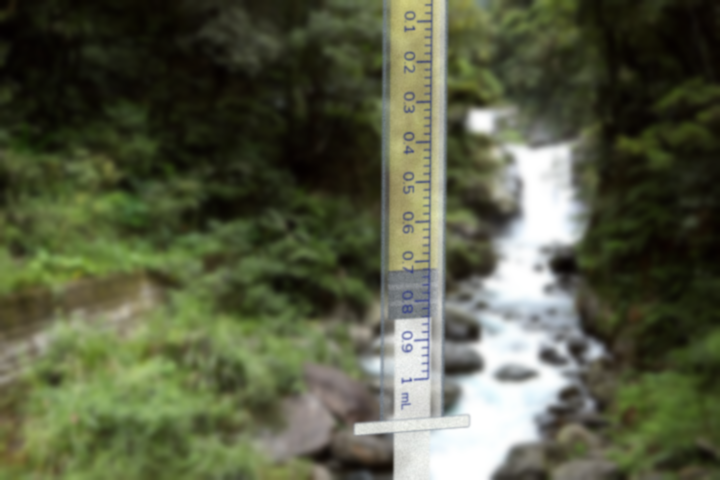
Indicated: 0.72,mL
